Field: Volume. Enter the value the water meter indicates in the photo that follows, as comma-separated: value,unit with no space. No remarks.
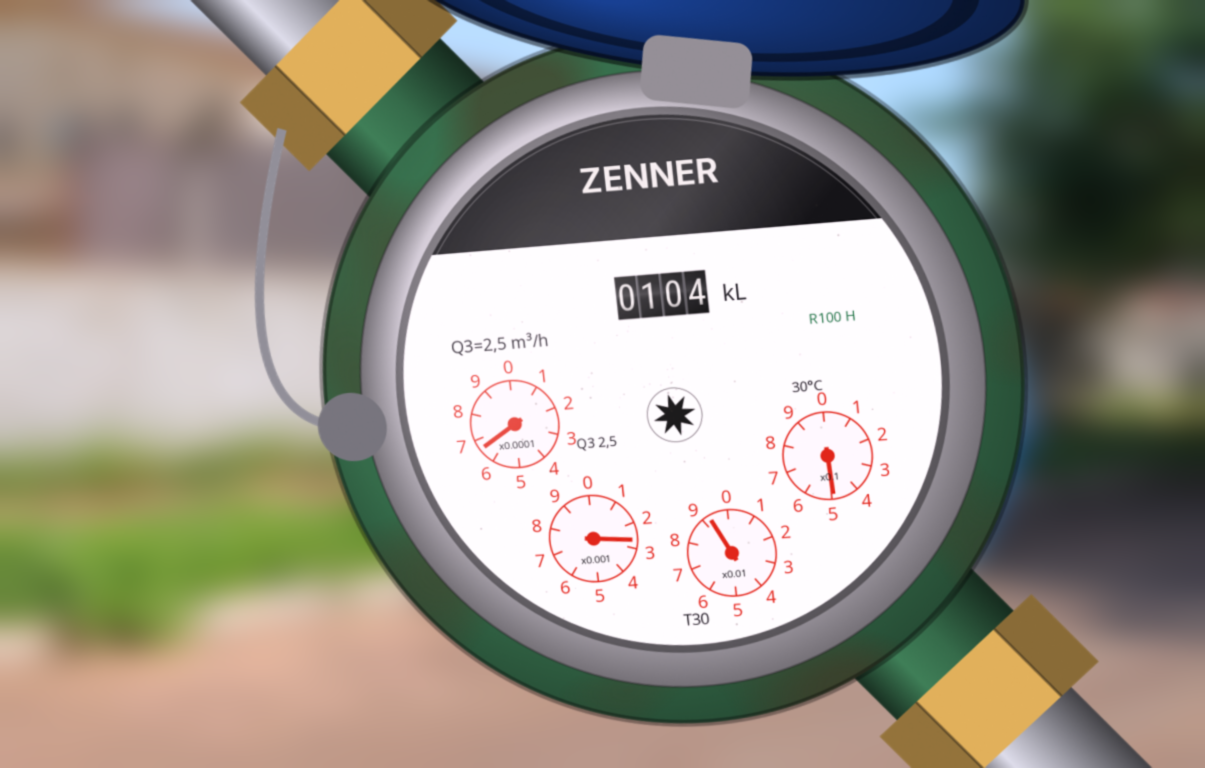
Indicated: 104.4926,kL
